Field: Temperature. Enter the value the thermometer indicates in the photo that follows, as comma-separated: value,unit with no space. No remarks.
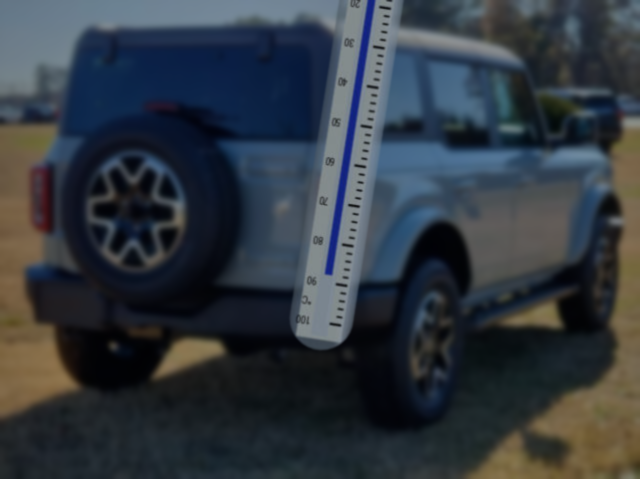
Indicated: 88,°C
